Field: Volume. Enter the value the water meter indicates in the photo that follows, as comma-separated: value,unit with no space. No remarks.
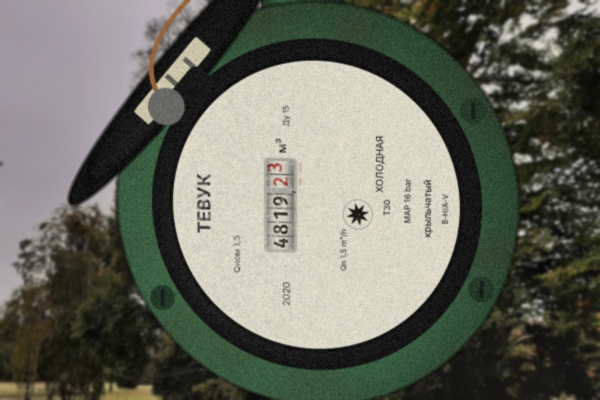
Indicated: 4819.23,m³
